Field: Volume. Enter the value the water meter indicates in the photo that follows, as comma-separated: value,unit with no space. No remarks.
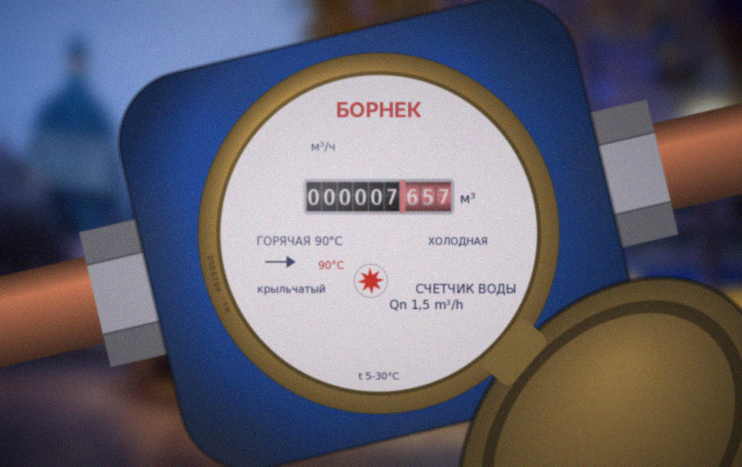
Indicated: 7.657,m³
